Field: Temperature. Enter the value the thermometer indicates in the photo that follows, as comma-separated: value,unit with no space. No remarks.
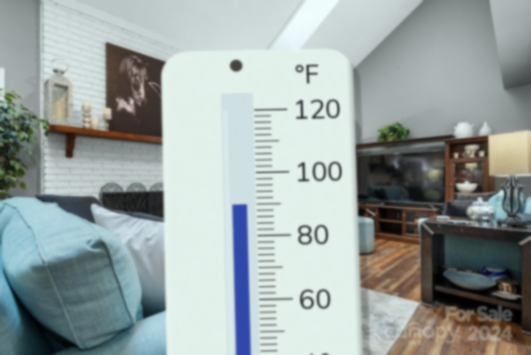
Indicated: 90,°F
